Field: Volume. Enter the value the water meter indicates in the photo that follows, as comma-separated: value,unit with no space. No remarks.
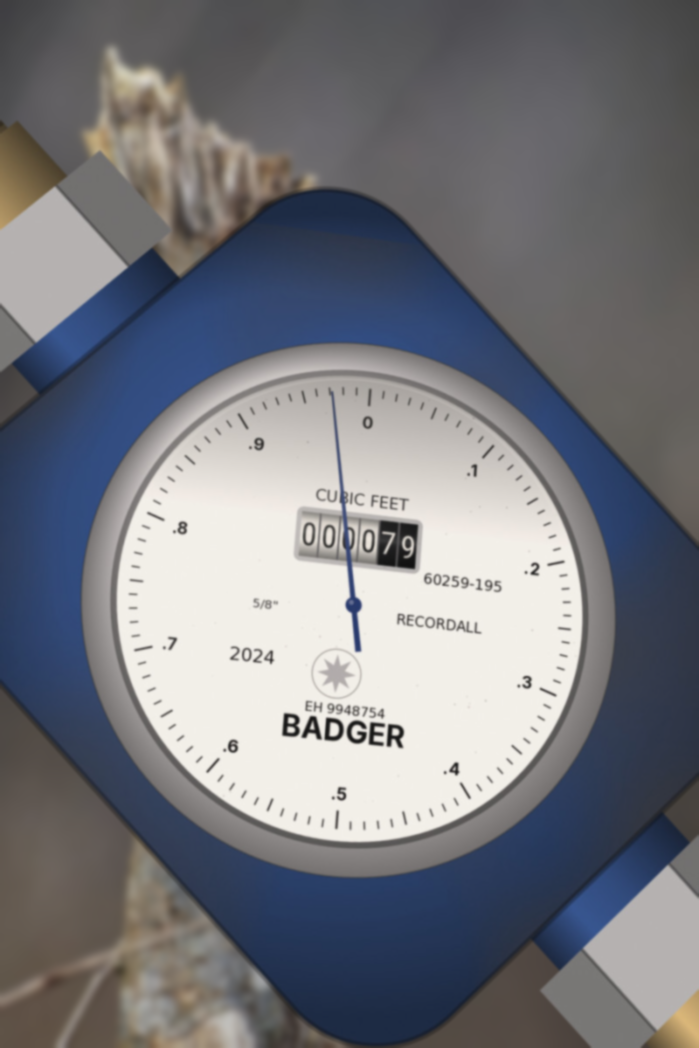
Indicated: 78.97,ft³
